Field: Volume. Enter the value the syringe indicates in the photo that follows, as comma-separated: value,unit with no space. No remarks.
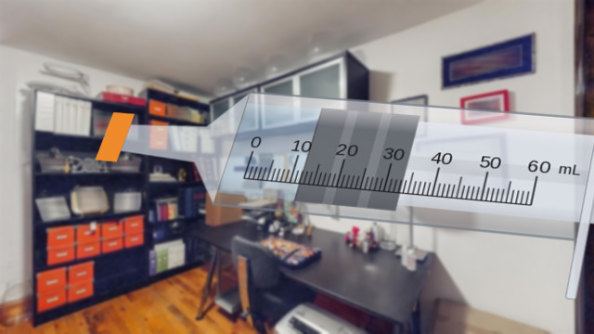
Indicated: 12,mL
